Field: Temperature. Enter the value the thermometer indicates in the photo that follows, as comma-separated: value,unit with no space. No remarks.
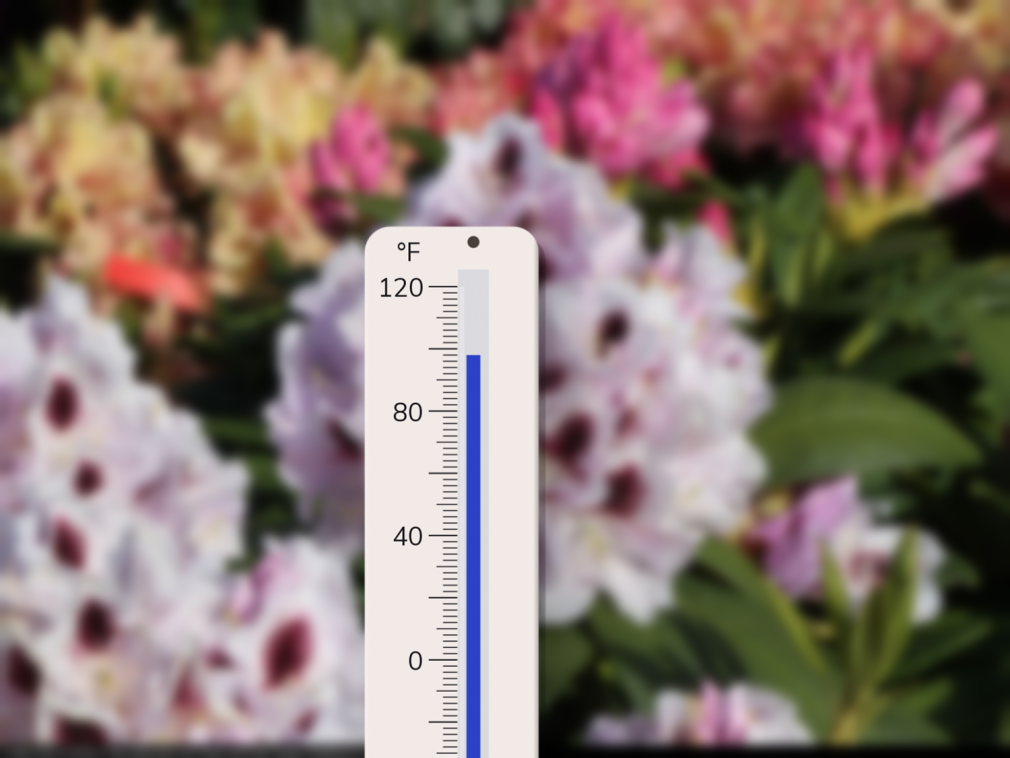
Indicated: 98,°F
